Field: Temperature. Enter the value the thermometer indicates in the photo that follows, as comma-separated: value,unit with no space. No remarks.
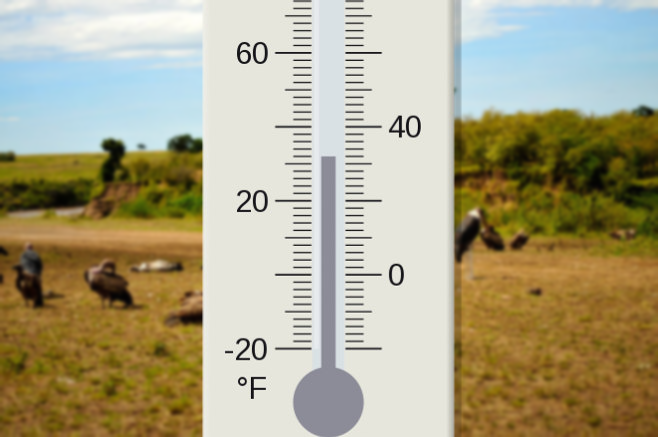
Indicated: 32,°F
